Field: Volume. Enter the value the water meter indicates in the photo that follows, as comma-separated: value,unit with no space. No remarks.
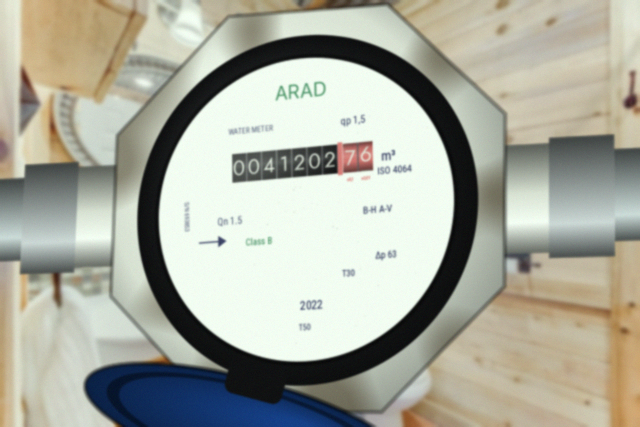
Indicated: 41202.76,m³
